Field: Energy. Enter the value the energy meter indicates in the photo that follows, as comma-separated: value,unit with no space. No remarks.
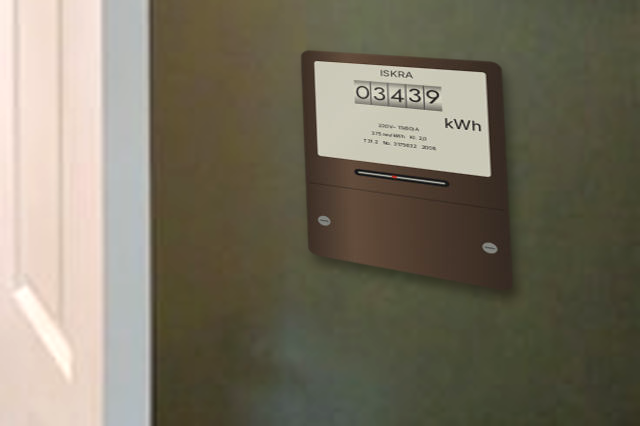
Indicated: 3439,kWh
